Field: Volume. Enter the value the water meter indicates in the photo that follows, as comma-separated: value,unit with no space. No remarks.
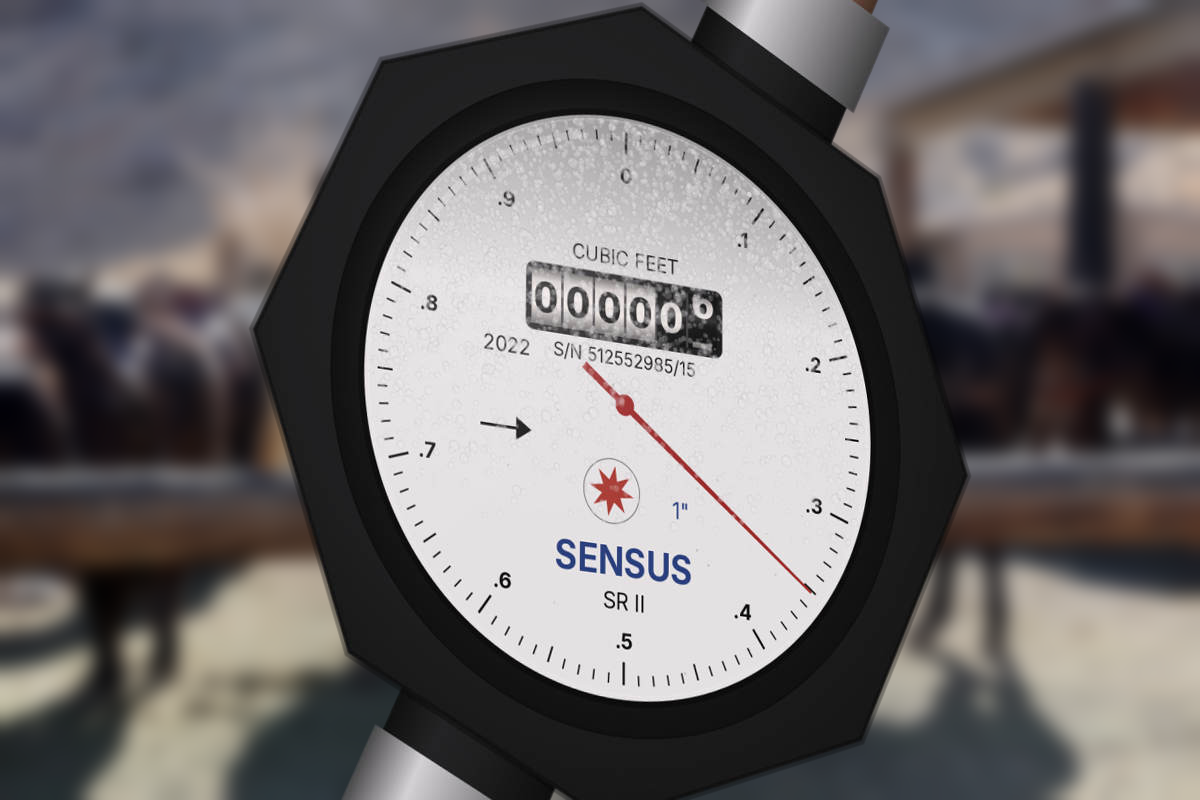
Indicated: 6.35,ft³
